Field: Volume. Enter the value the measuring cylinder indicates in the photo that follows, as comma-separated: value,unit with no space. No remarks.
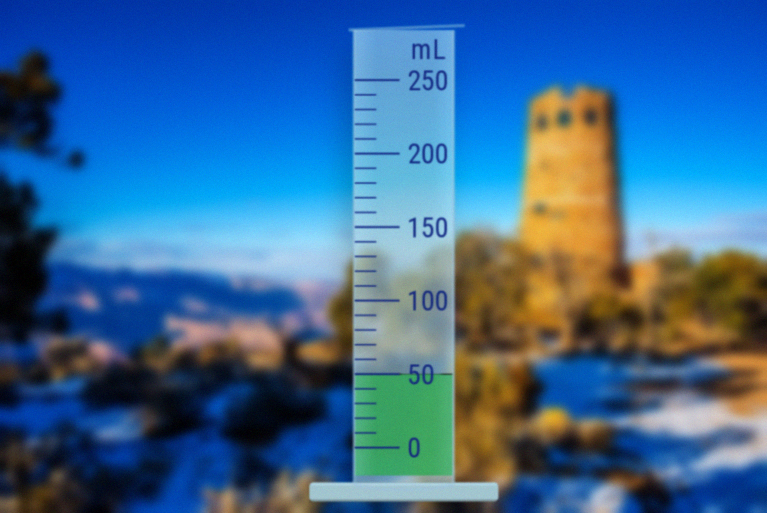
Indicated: 50,mL
